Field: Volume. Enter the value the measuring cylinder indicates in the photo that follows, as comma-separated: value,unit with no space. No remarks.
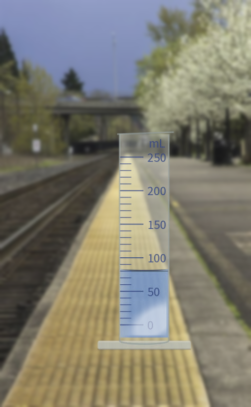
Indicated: 80,mL
